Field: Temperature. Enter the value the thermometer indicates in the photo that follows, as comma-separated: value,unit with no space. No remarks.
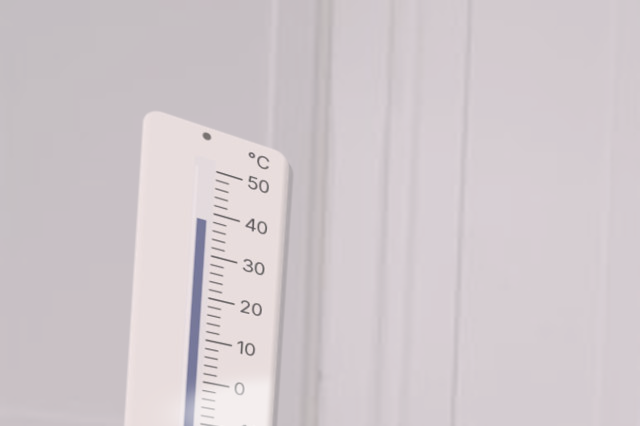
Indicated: 38,°C
